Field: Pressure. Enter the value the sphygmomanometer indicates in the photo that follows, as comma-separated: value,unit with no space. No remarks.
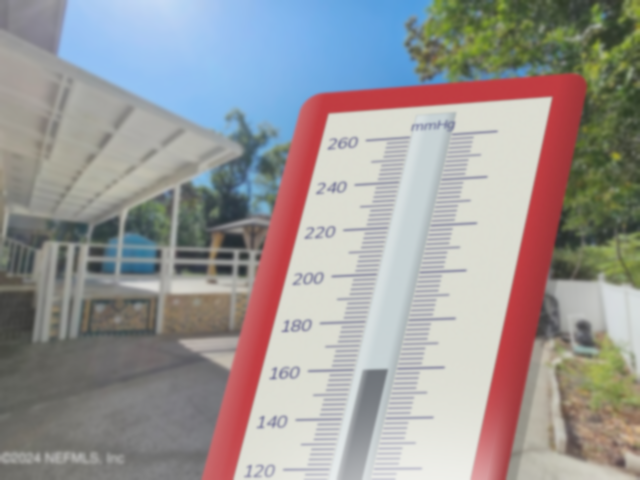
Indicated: 160,mmHg
